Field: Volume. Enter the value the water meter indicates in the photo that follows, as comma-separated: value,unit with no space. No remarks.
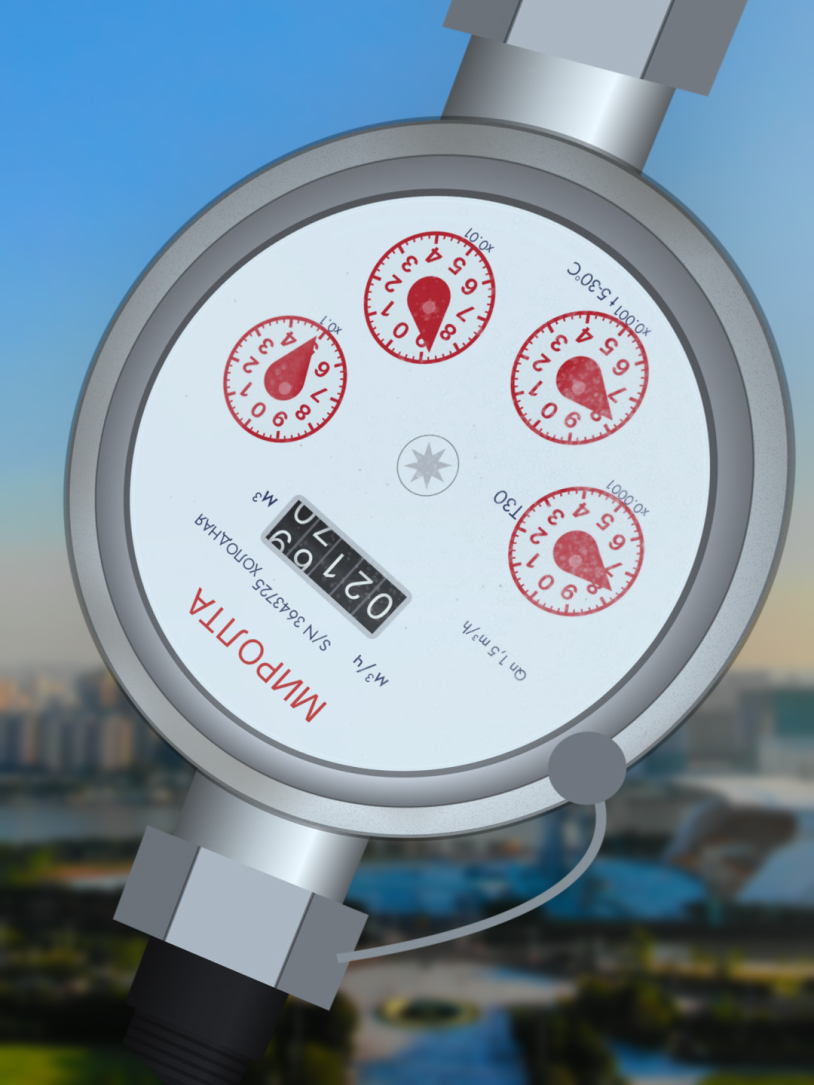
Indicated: 2169.4877,m³
